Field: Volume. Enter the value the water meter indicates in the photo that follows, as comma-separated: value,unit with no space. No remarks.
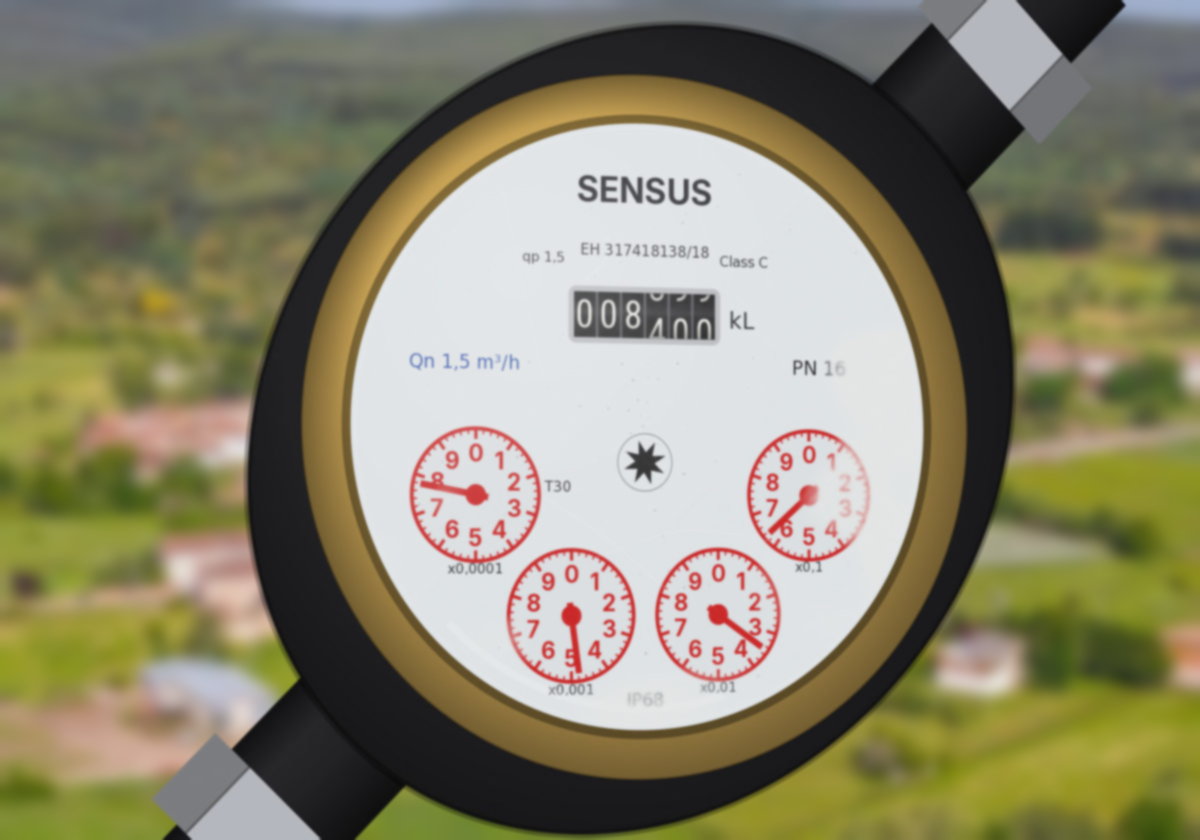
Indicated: 8399.6347,kL
